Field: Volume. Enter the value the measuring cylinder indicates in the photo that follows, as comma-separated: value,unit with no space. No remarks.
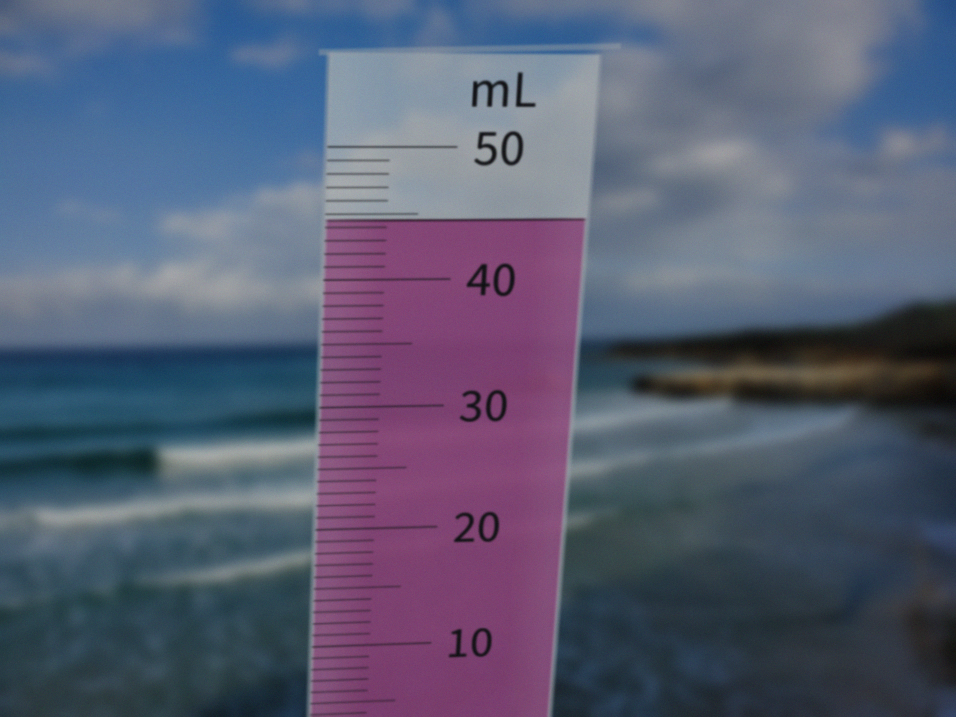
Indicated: 44.5,mL
